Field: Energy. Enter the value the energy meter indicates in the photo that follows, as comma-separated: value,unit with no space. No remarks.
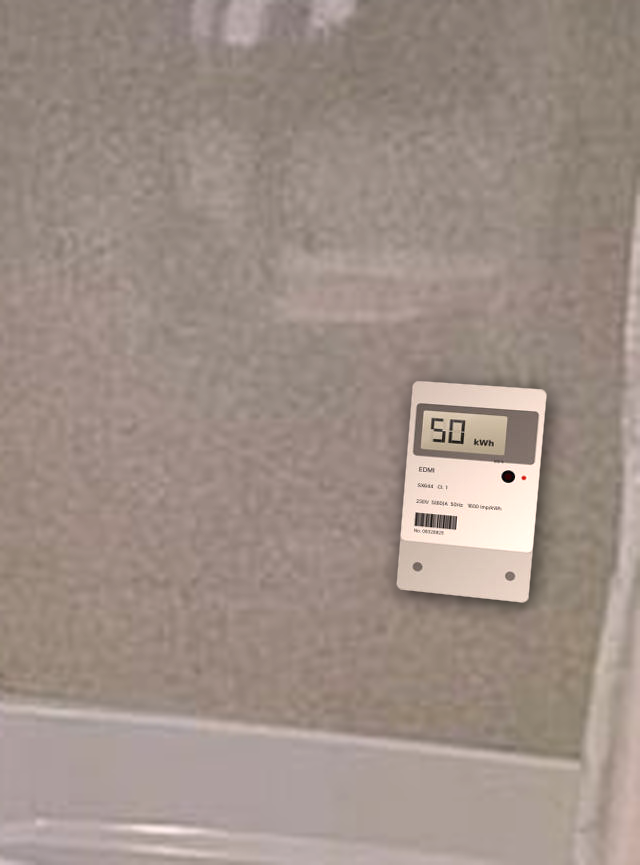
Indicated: 50,kWh
